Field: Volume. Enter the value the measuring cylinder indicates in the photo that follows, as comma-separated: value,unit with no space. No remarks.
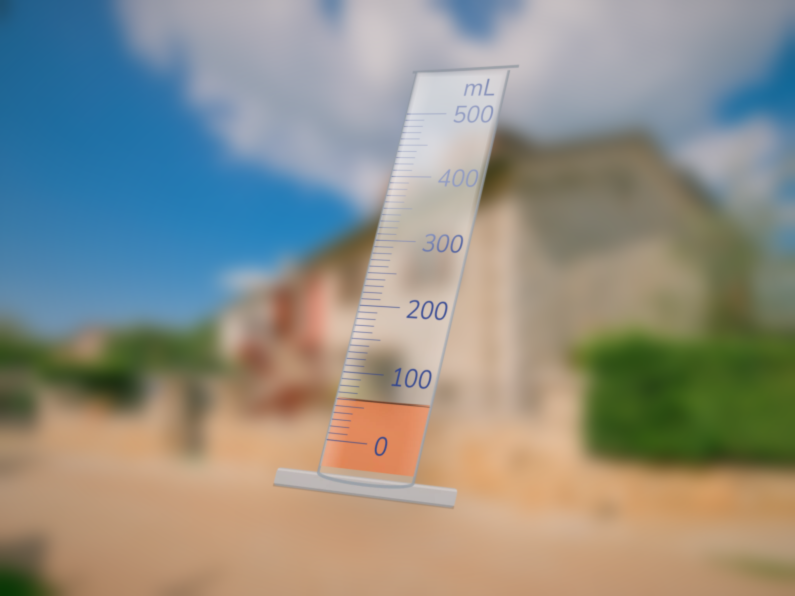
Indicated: 60,mL
